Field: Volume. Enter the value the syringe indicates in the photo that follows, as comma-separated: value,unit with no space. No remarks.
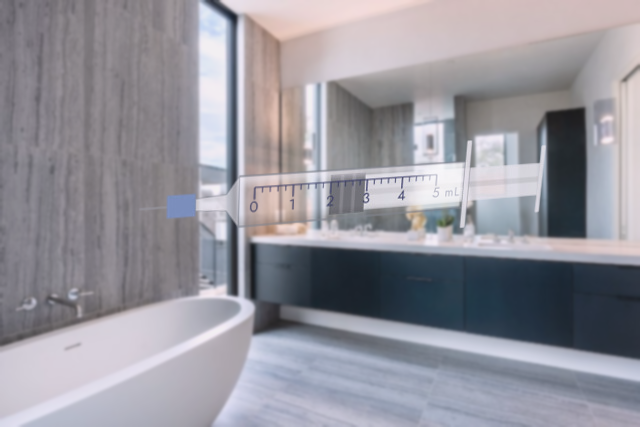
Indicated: 2,mL
